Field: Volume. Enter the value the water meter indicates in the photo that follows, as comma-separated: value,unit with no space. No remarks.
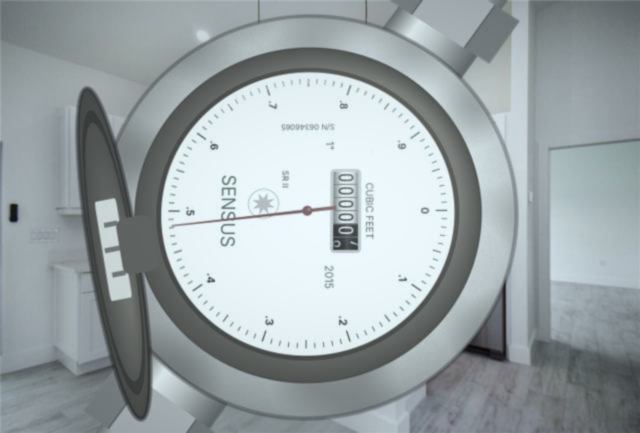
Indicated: 7.48,ft³
